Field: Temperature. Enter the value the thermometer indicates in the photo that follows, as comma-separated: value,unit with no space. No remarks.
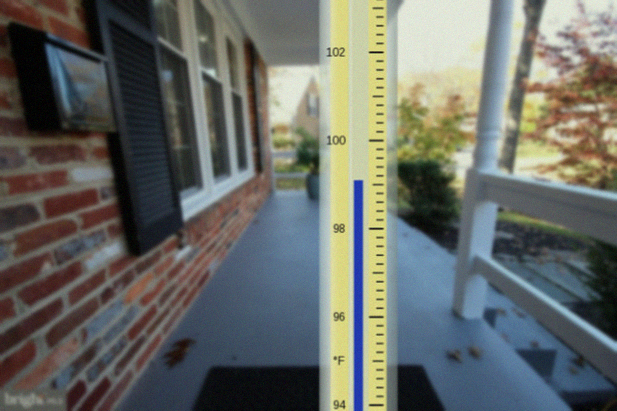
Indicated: 99.1,°F
